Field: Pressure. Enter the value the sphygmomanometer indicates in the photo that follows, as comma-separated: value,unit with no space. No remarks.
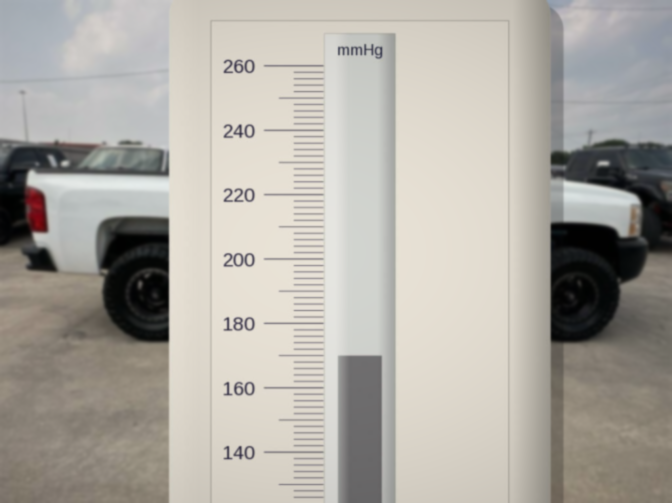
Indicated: 170,mmHg
